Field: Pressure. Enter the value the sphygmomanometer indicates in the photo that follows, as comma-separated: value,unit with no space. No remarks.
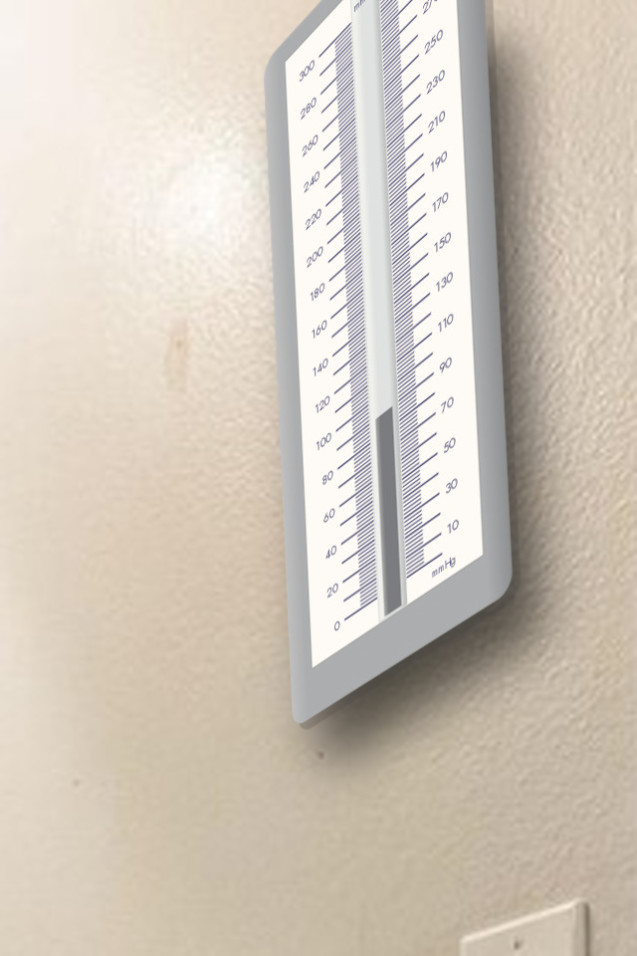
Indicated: 90,mmHg
